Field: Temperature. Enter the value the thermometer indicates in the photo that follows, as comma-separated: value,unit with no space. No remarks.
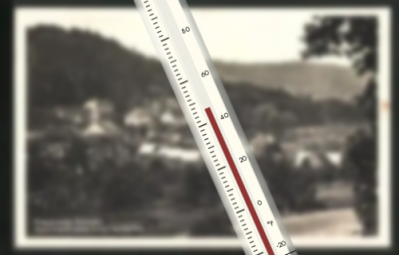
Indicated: 46,°F
